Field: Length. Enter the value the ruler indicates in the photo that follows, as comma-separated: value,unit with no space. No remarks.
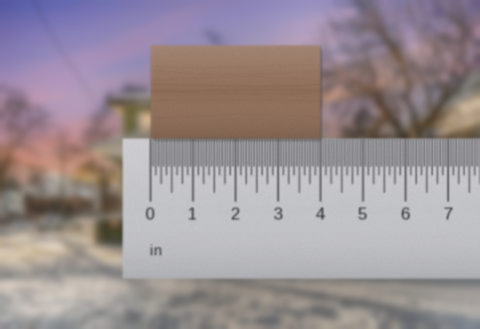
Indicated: 4,in
